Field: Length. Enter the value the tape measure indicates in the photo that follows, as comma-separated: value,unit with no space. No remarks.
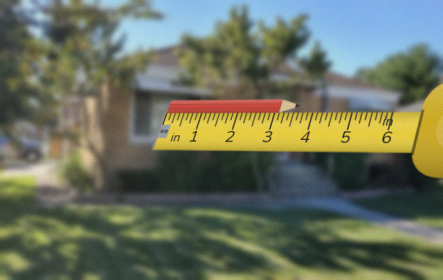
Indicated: 3.625,in
